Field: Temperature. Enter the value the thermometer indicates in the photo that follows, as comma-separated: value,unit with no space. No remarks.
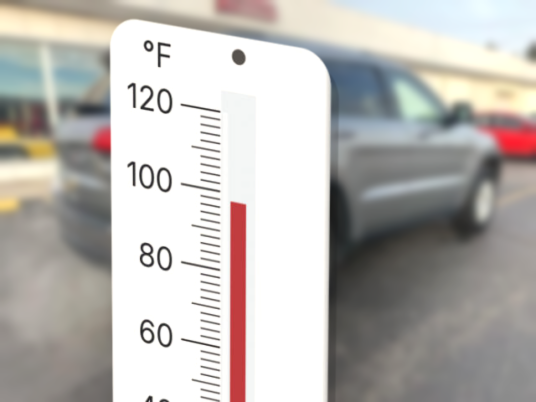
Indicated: 98,°F
